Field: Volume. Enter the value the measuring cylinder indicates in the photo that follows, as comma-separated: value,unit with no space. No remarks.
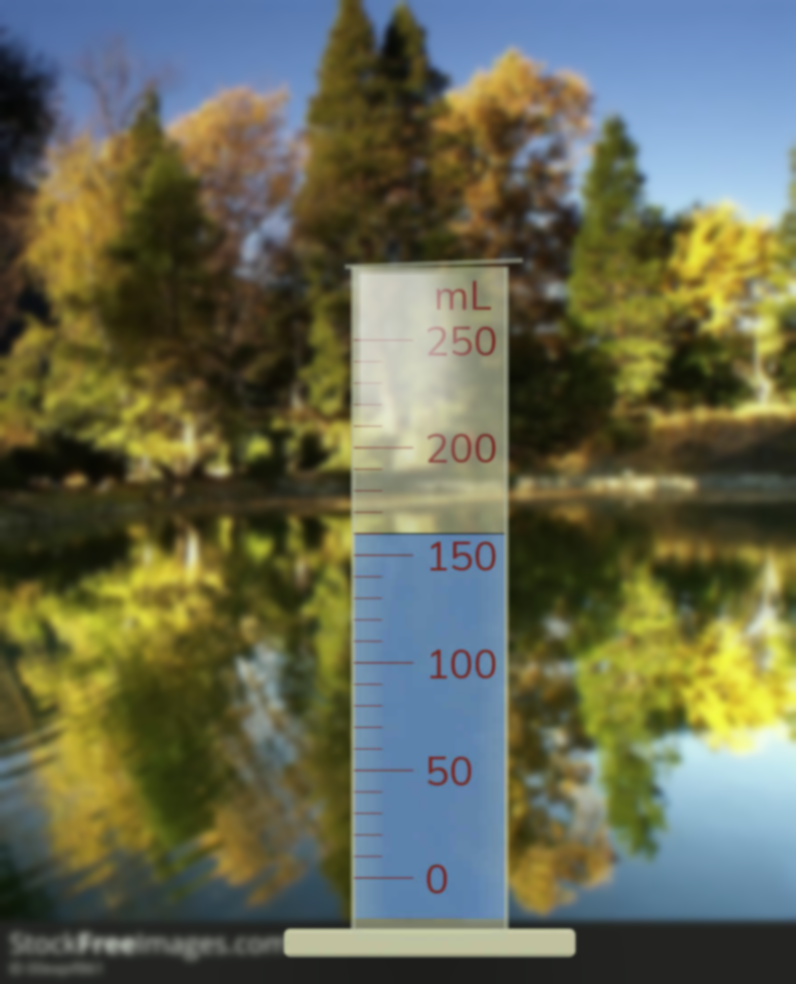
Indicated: 160,mL
